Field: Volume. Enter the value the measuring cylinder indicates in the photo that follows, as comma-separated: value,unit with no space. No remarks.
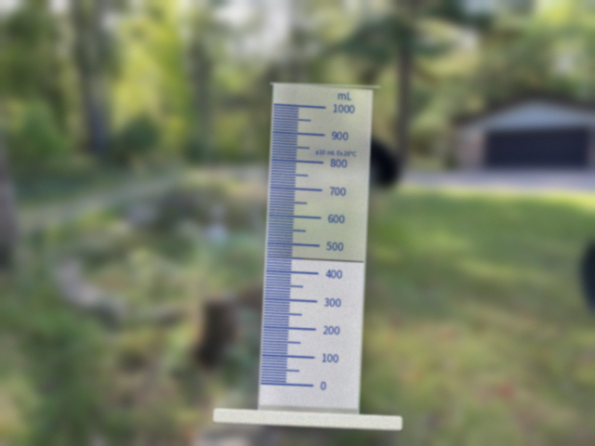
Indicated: 450,mL
